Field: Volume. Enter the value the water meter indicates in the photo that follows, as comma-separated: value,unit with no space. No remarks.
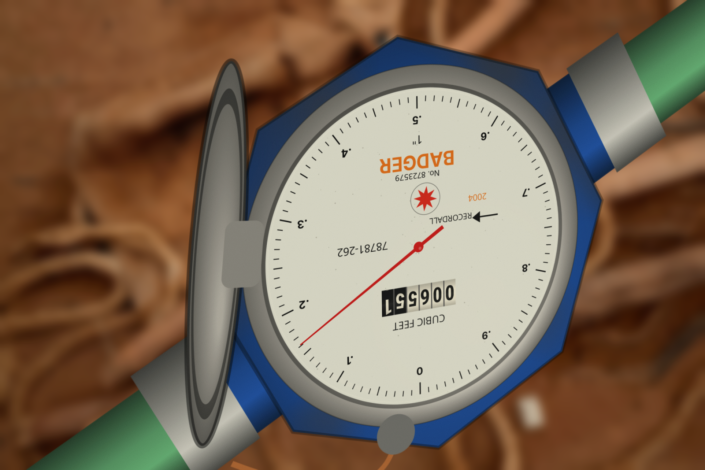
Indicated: 6551.16,ft³
